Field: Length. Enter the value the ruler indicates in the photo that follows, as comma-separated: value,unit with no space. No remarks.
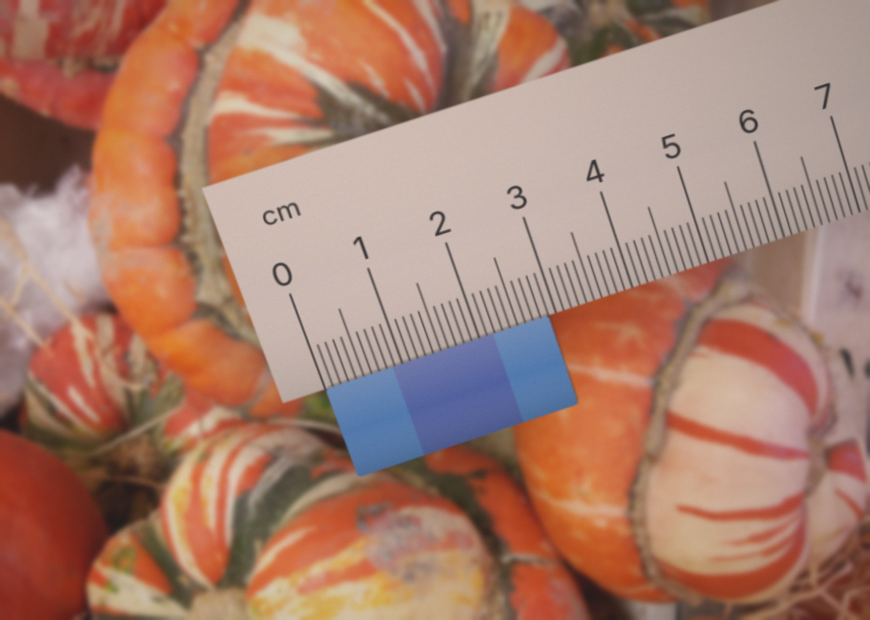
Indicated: 2.9,cm
